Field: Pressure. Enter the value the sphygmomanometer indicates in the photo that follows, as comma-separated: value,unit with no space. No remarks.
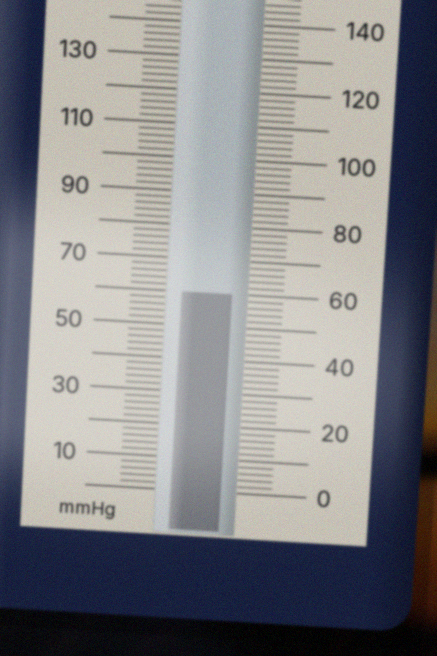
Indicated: 60,mmHg
